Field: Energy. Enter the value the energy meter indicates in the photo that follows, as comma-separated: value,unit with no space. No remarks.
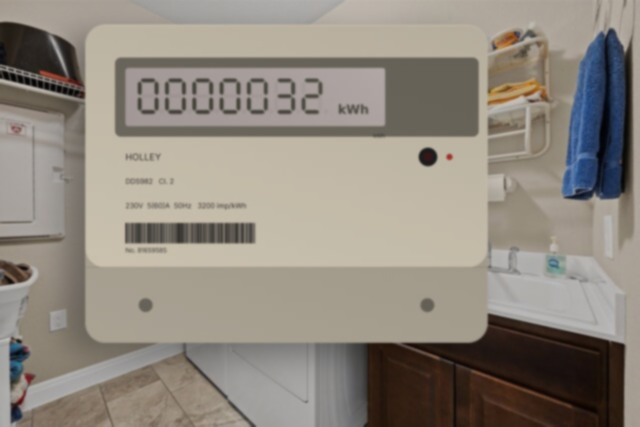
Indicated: 32,kWh
